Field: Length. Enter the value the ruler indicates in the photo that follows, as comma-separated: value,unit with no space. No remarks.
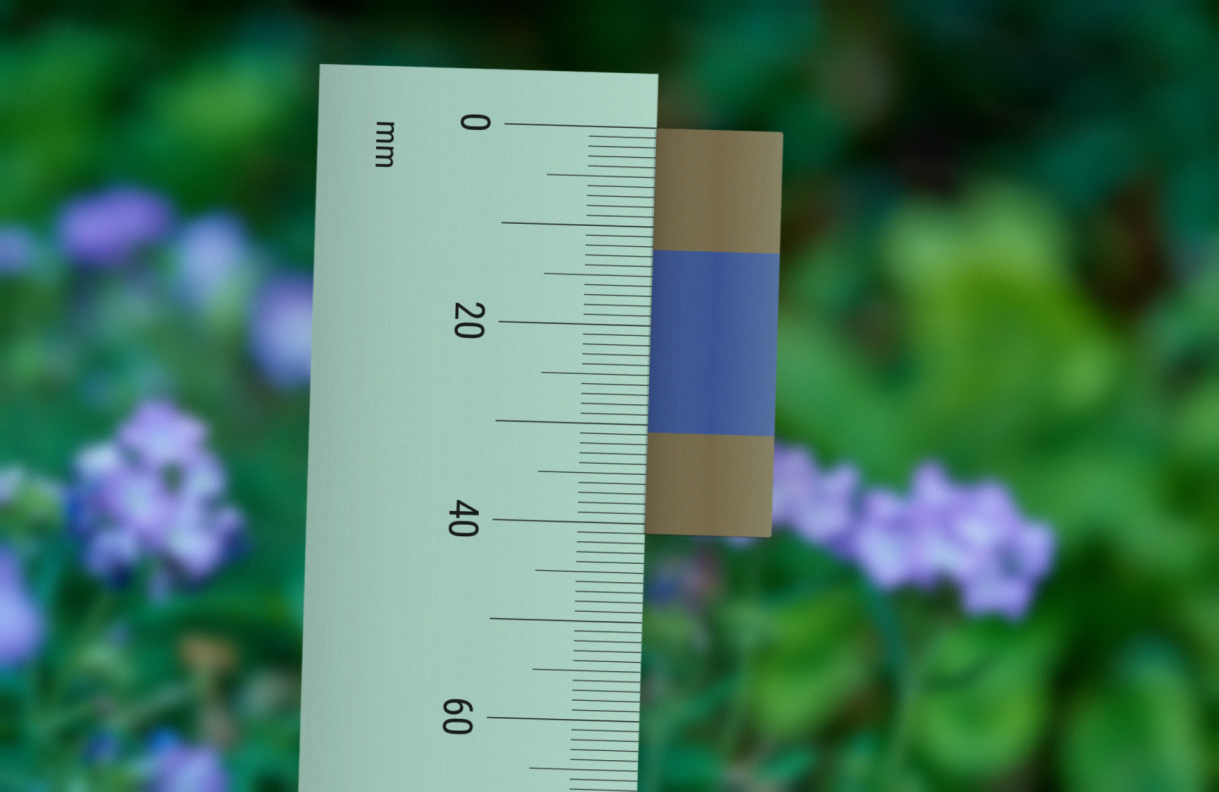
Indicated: 41,mm
